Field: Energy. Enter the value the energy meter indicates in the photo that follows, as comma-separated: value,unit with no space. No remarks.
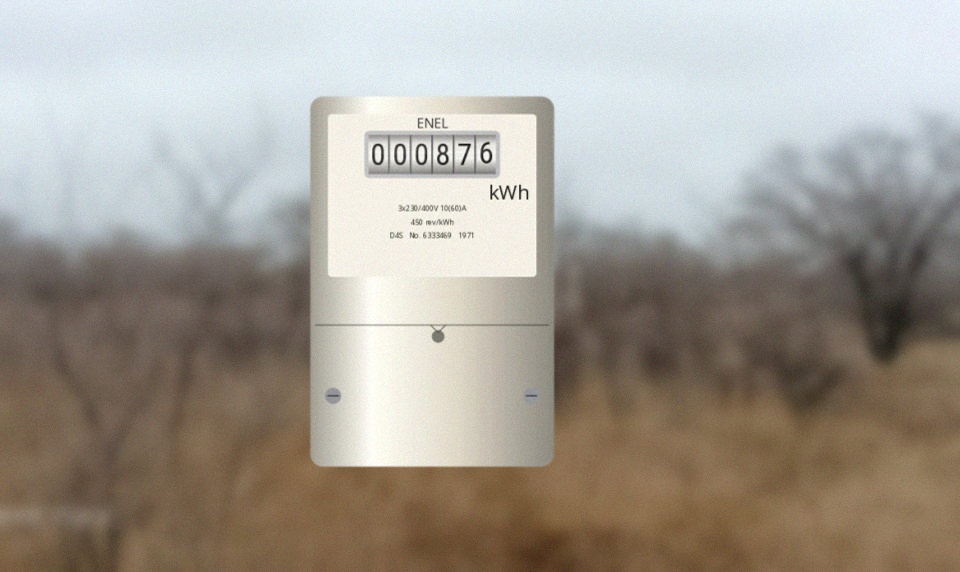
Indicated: 876,kWh
